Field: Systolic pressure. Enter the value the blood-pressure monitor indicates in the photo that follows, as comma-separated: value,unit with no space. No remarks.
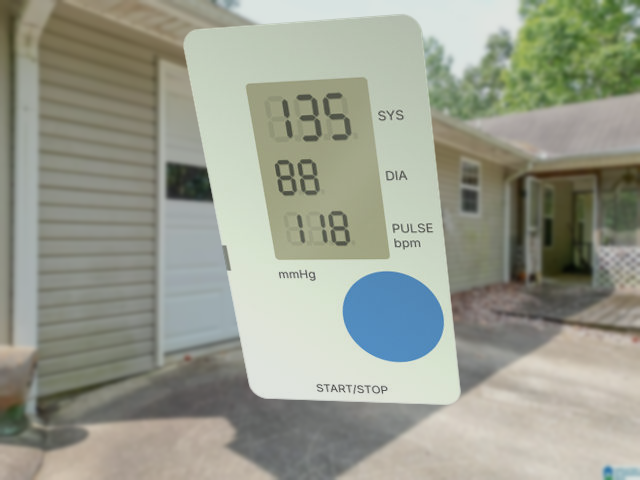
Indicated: 135,mmHg
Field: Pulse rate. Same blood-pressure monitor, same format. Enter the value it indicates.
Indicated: 118,bpm
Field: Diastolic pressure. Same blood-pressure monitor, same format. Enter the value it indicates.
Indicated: 88,mmHg
